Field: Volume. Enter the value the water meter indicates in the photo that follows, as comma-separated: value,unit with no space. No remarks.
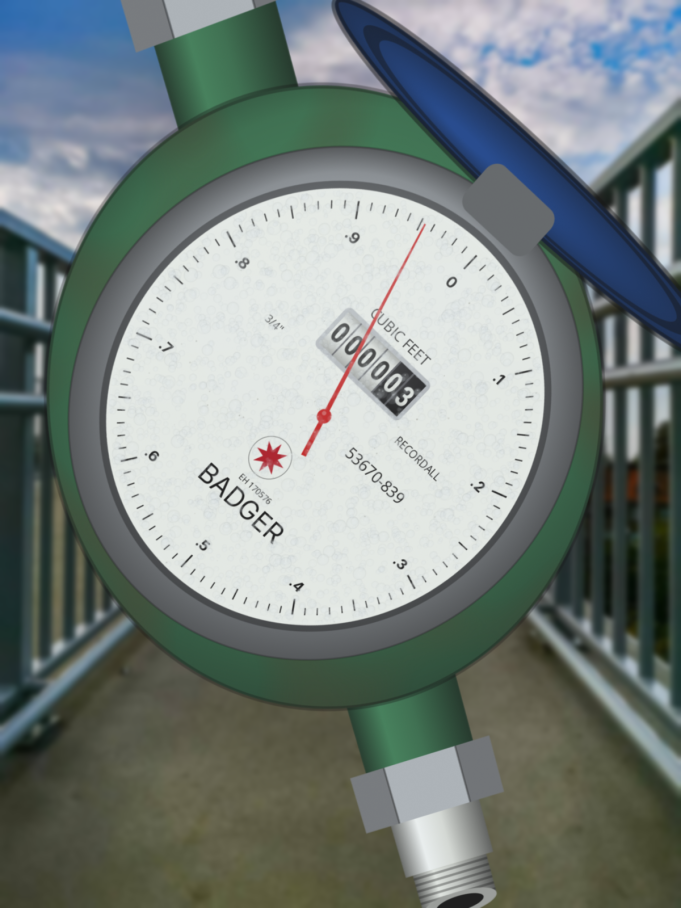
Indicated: 2.95,ft³
